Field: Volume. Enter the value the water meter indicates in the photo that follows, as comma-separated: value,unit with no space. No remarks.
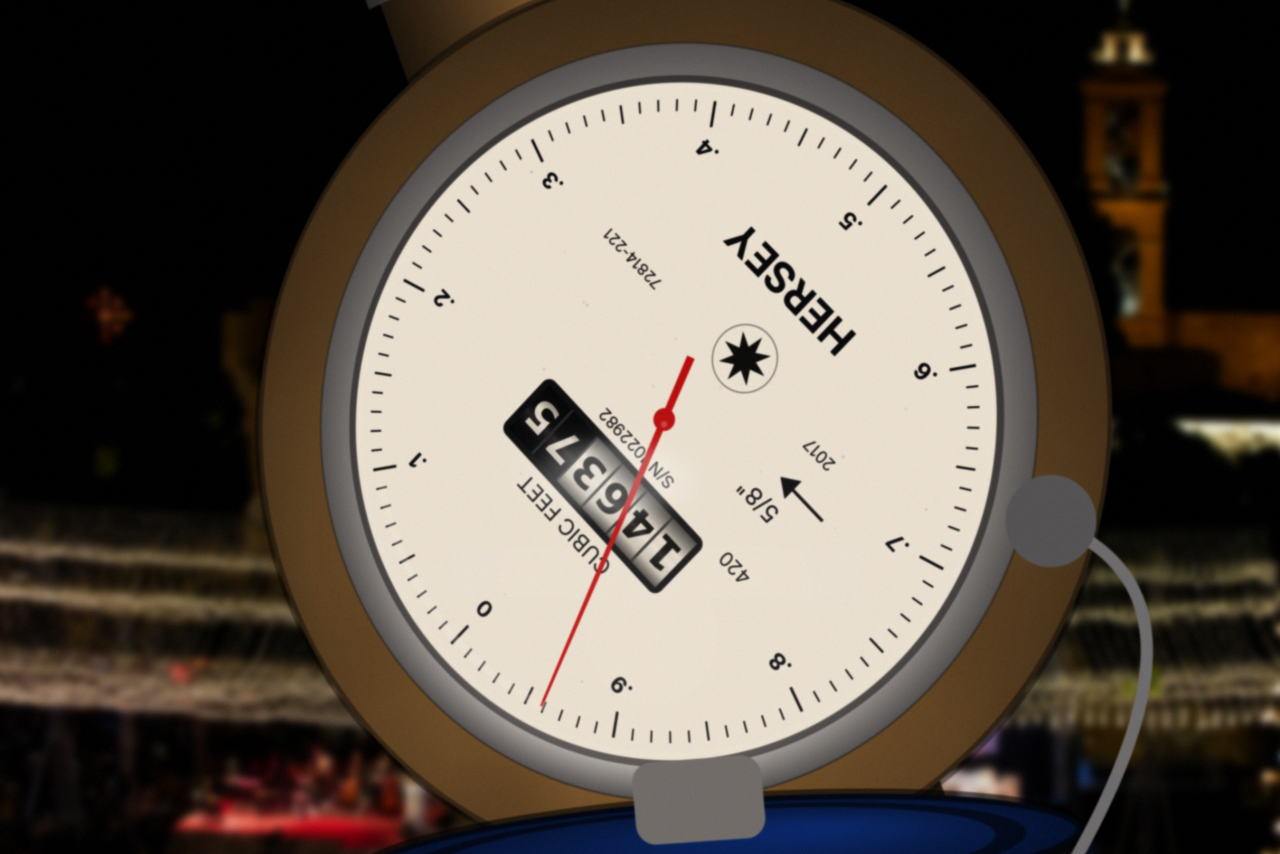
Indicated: 146374.94,ft³
